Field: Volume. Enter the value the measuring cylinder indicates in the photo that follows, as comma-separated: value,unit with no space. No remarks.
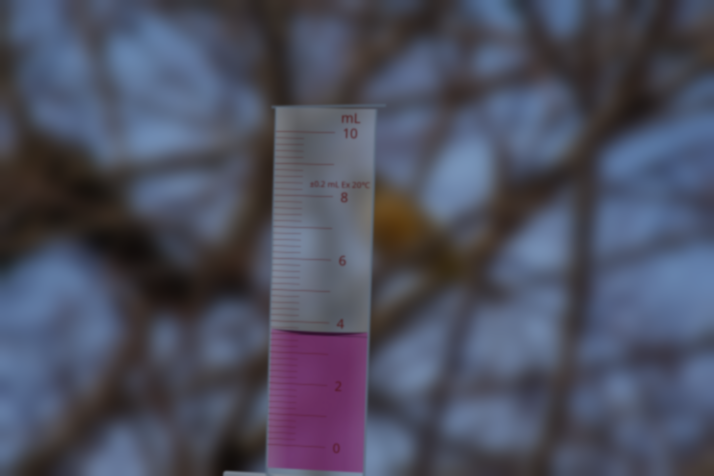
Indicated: 3.6,mL
